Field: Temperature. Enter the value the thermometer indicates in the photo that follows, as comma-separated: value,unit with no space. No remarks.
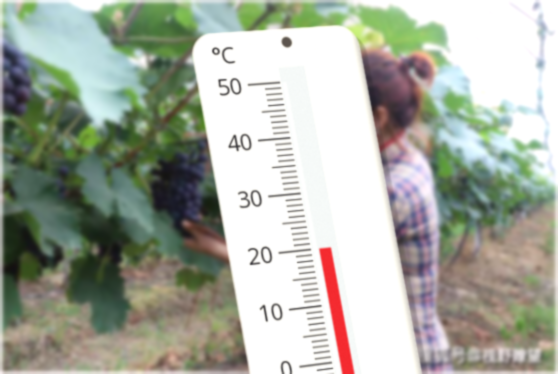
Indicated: 20,°C
